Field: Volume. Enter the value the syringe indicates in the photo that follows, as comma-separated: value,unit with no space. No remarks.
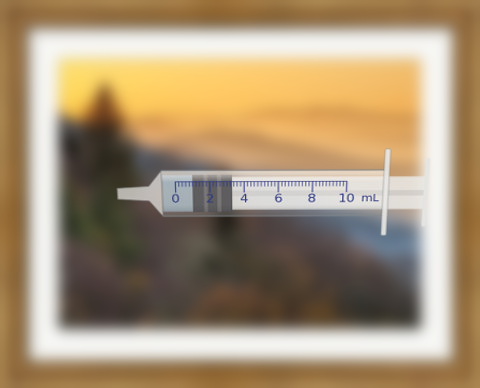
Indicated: 1,mL
